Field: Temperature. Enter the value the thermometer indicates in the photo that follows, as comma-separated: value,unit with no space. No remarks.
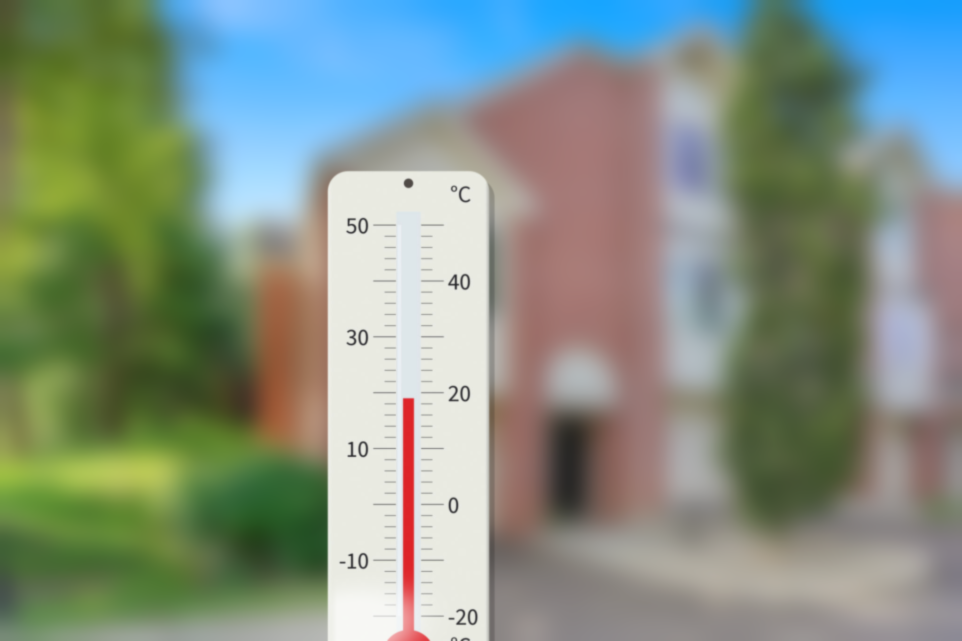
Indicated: 19,°C
